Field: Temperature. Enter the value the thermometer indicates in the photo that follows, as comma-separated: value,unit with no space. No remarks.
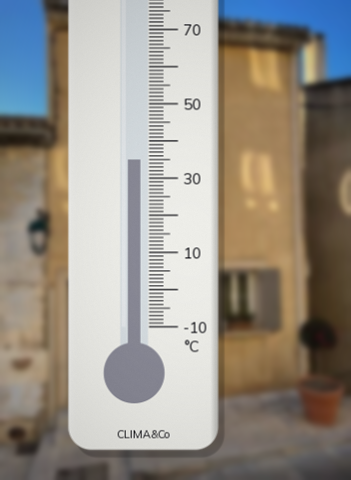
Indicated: 35,°C
